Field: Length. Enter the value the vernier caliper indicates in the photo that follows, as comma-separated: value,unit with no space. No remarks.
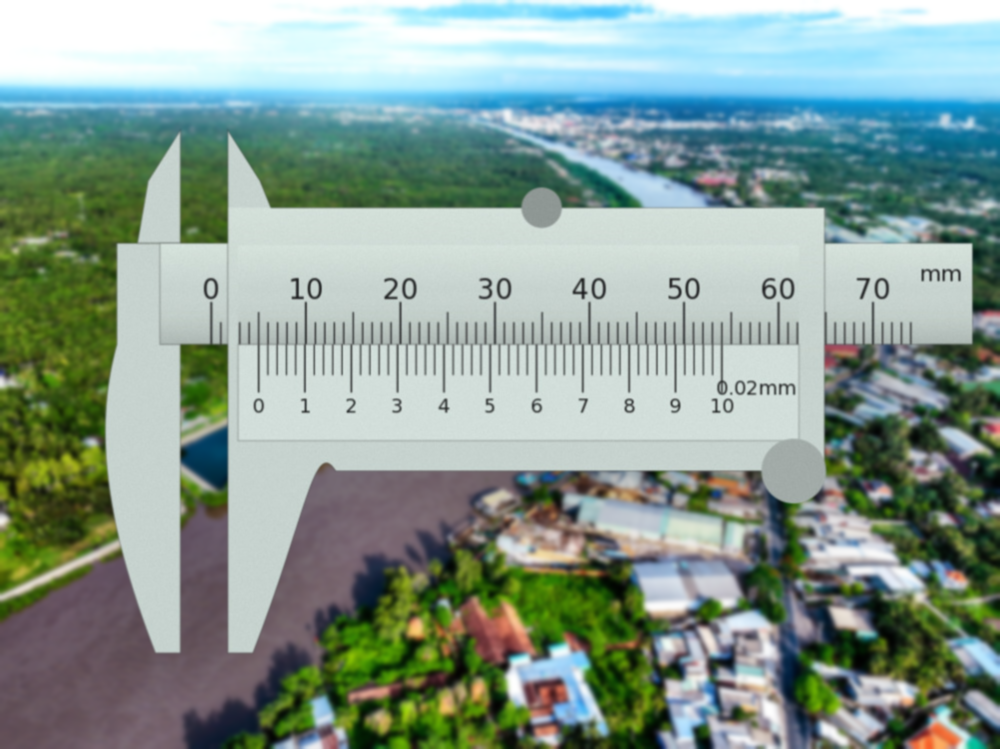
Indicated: 5.0,mm
